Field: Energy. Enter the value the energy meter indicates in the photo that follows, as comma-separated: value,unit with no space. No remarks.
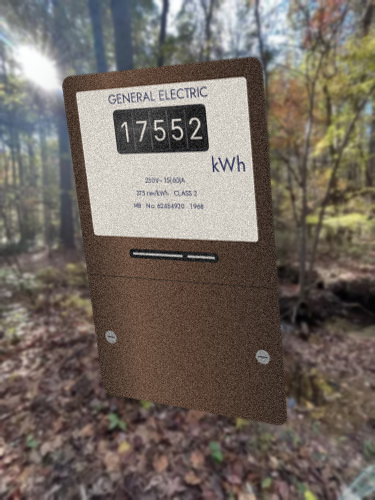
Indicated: 17552,kWh
